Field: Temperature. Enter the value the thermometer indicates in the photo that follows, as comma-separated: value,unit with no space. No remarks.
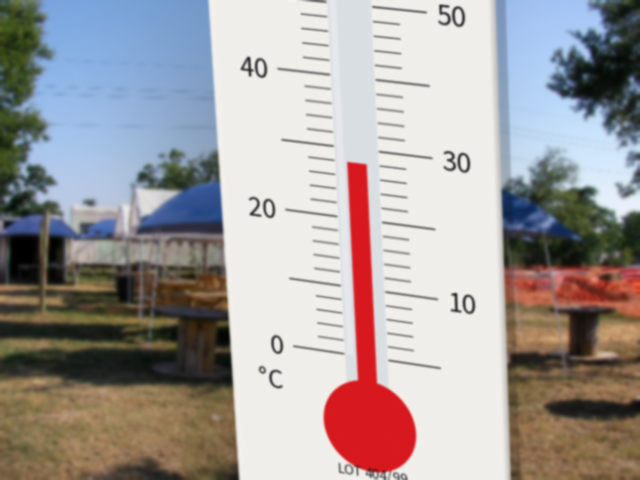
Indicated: 28,°C
